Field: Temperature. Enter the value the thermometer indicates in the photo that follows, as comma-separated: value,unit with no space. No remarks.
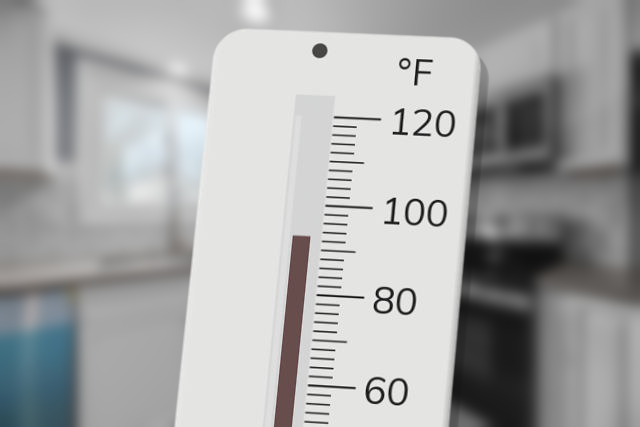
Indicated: 93,°F
